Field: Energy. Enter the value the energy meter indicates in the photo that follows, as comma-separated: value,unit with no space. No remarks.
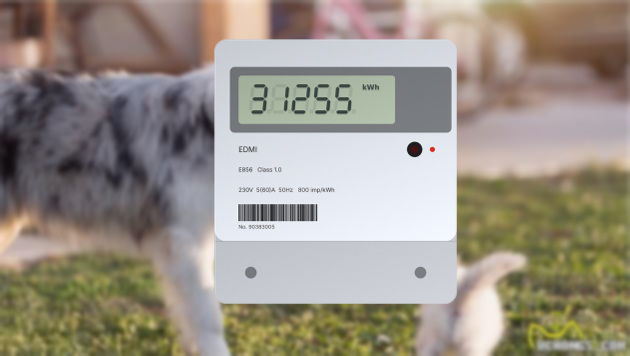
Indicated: 31255,kWh
